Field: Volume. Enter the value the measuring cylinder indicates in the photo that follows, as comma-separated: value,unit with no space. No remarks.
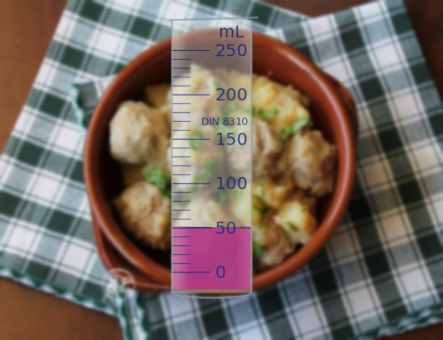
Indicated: 50,mL
